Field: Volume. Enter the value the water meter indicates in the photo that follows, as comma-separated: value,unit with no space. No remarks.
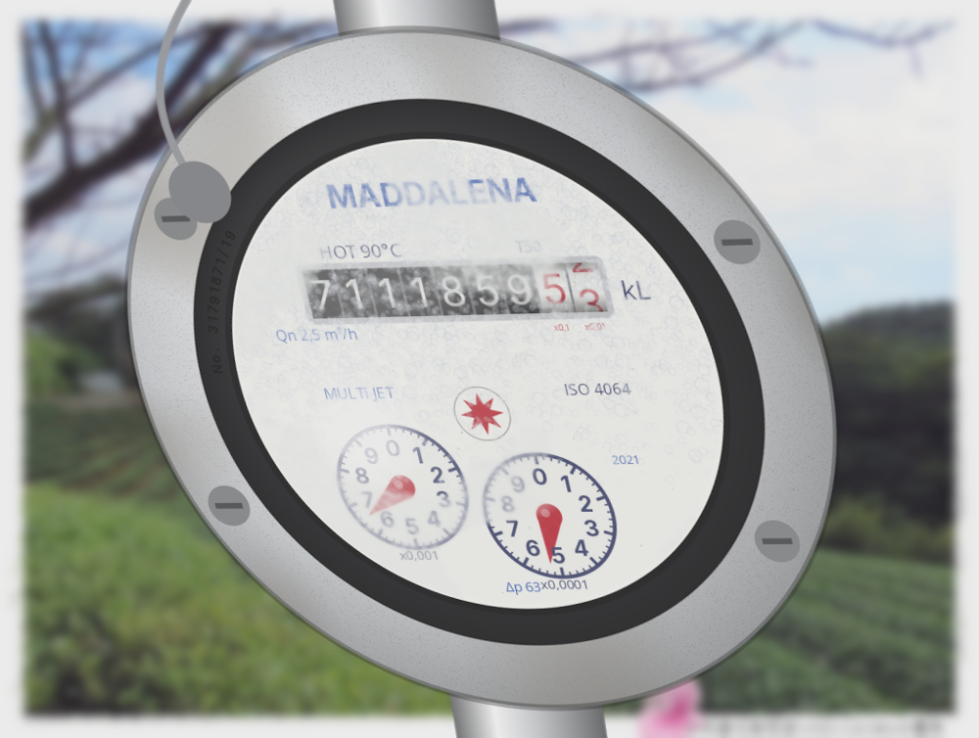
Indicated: 7111859.5265,kL
